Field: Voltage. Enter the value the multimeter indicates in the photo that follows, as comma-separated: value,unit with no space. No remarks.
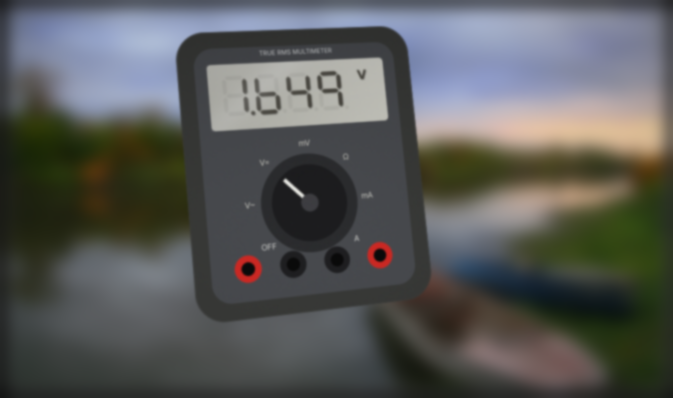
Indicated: 1.649,V
